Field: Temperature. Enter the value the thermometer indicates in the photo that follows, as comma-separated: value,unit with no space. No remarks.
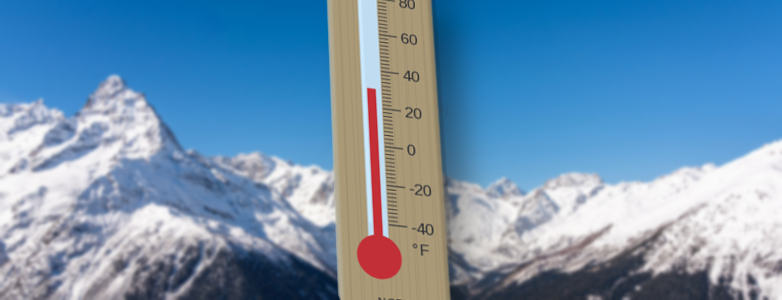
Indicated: 30,°F
